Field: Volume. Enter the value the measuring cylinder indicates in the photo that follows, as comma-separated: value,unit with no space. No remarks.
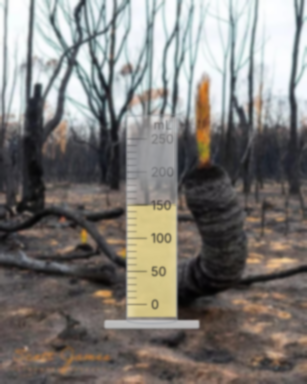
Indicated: 150,mL
